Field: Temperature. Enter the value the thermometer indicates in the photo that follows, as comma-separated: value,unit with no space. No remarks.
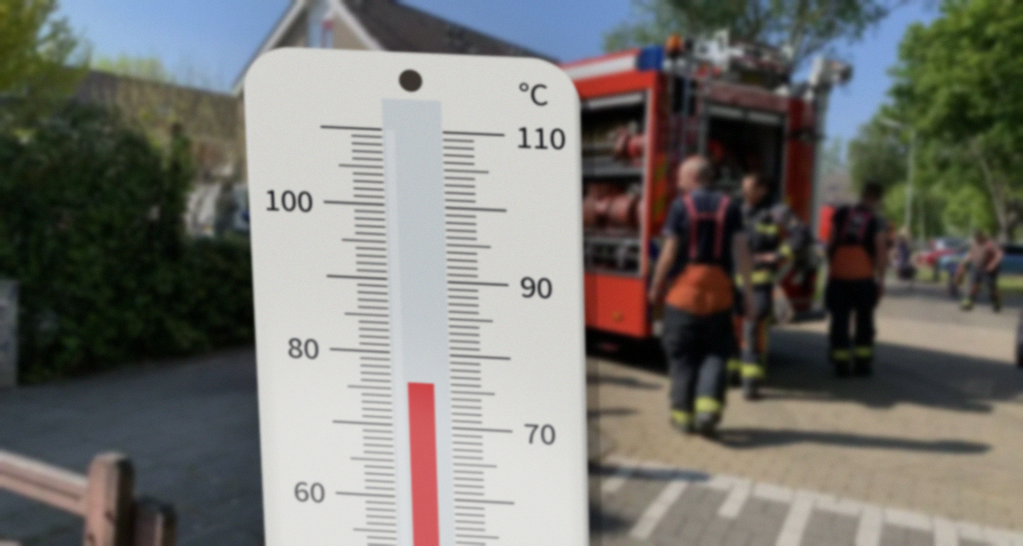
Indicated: 76,°C
